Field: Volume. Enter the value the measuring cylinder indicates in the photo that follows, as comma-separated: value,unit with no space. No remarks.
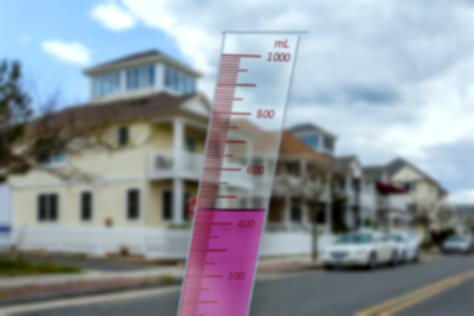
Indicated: 450,mL
